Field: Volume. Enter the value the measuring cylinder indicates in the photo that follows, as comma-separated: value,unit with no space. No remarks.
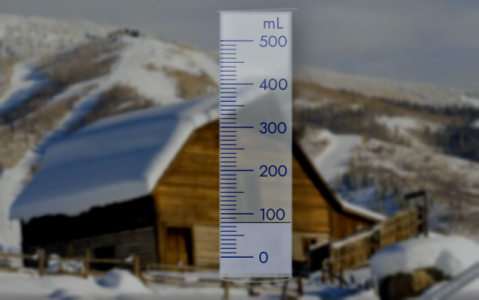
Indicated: 80,mL
